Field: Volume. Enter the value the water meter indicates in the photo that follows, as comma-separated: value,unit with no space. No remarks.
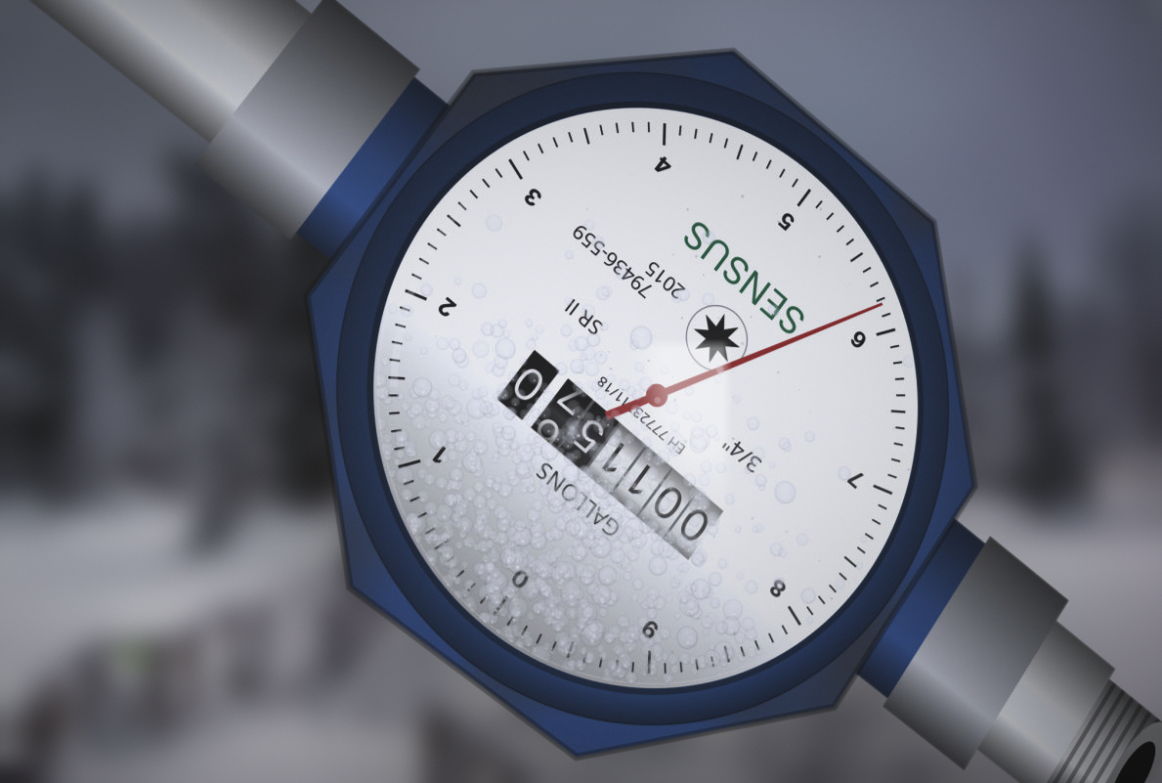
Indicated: 11565.8,gal
